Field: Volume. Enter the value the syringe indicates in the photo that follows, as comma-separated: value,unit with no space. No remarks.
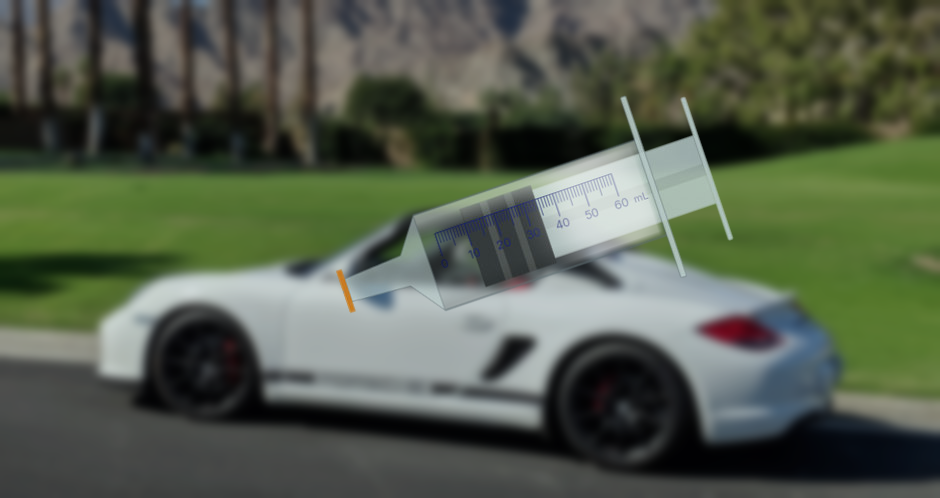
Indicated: 10,mL
